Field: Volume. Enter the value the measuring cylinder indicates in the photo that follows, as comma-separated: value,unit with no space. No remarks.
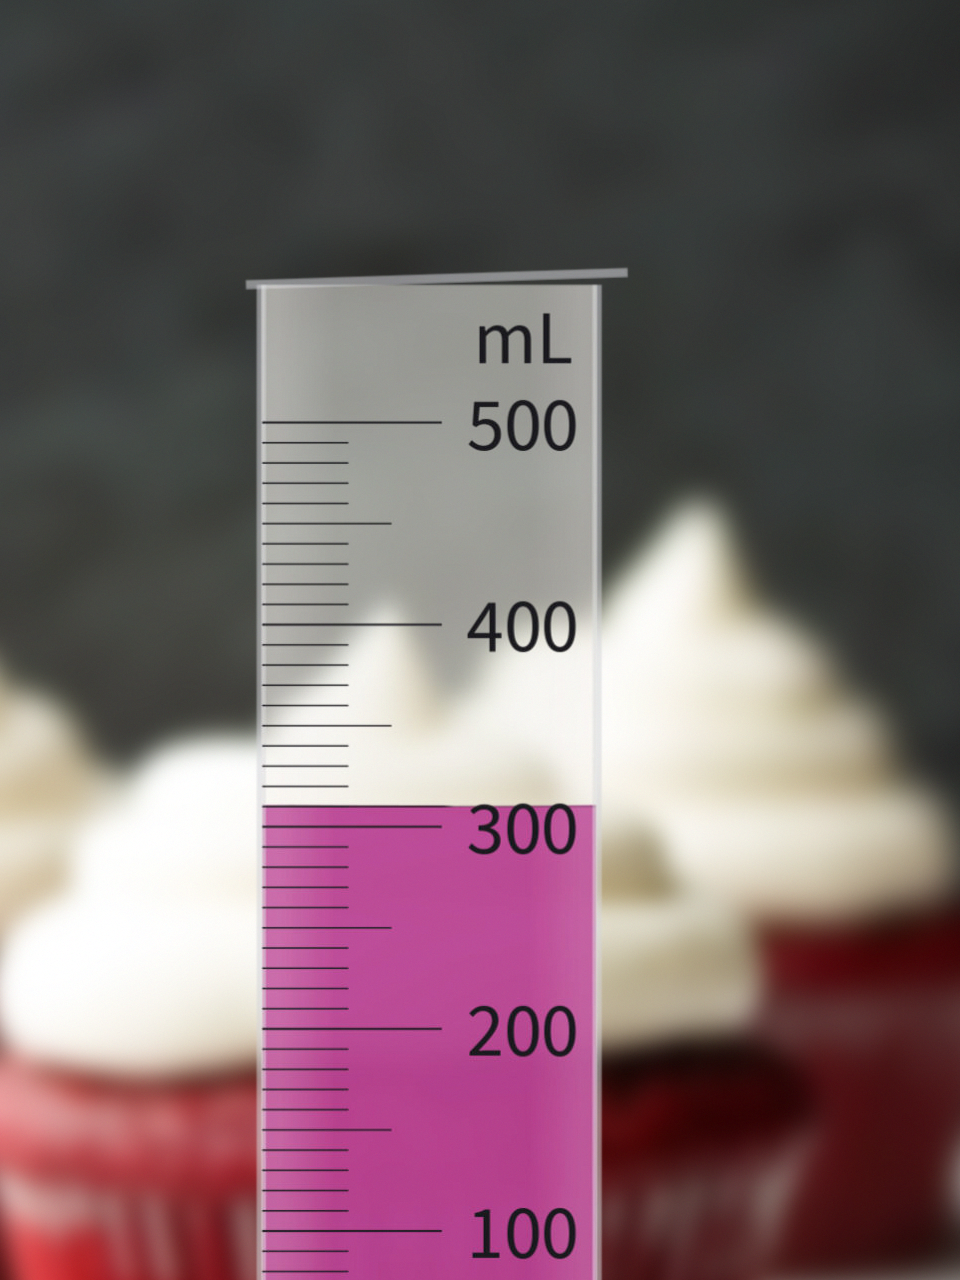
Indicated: 310,mL
